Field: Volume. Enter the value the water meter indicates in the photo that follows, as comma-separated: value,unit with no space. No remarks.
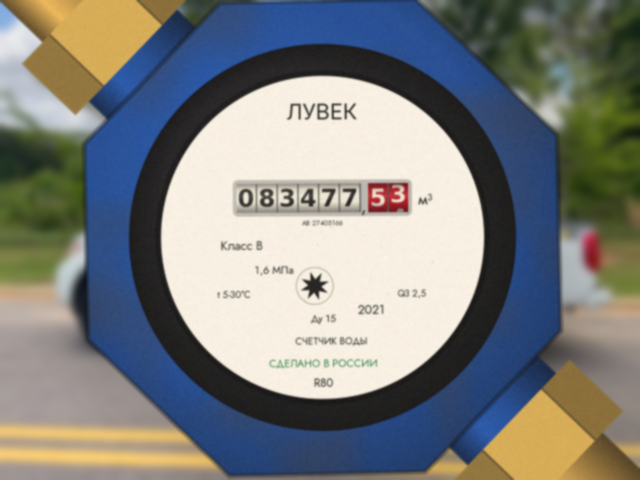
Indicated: 83477.53,m³
